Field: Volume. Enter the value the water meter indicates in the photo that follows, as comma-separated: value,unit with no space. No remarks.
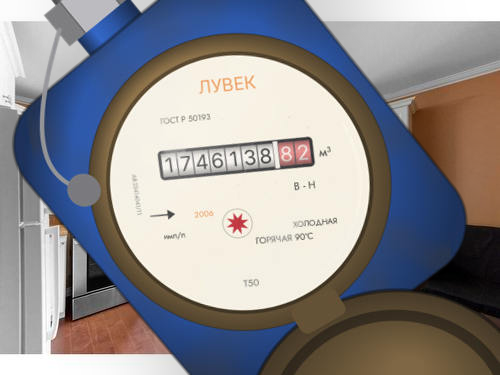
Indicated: 1746138.82,m³
